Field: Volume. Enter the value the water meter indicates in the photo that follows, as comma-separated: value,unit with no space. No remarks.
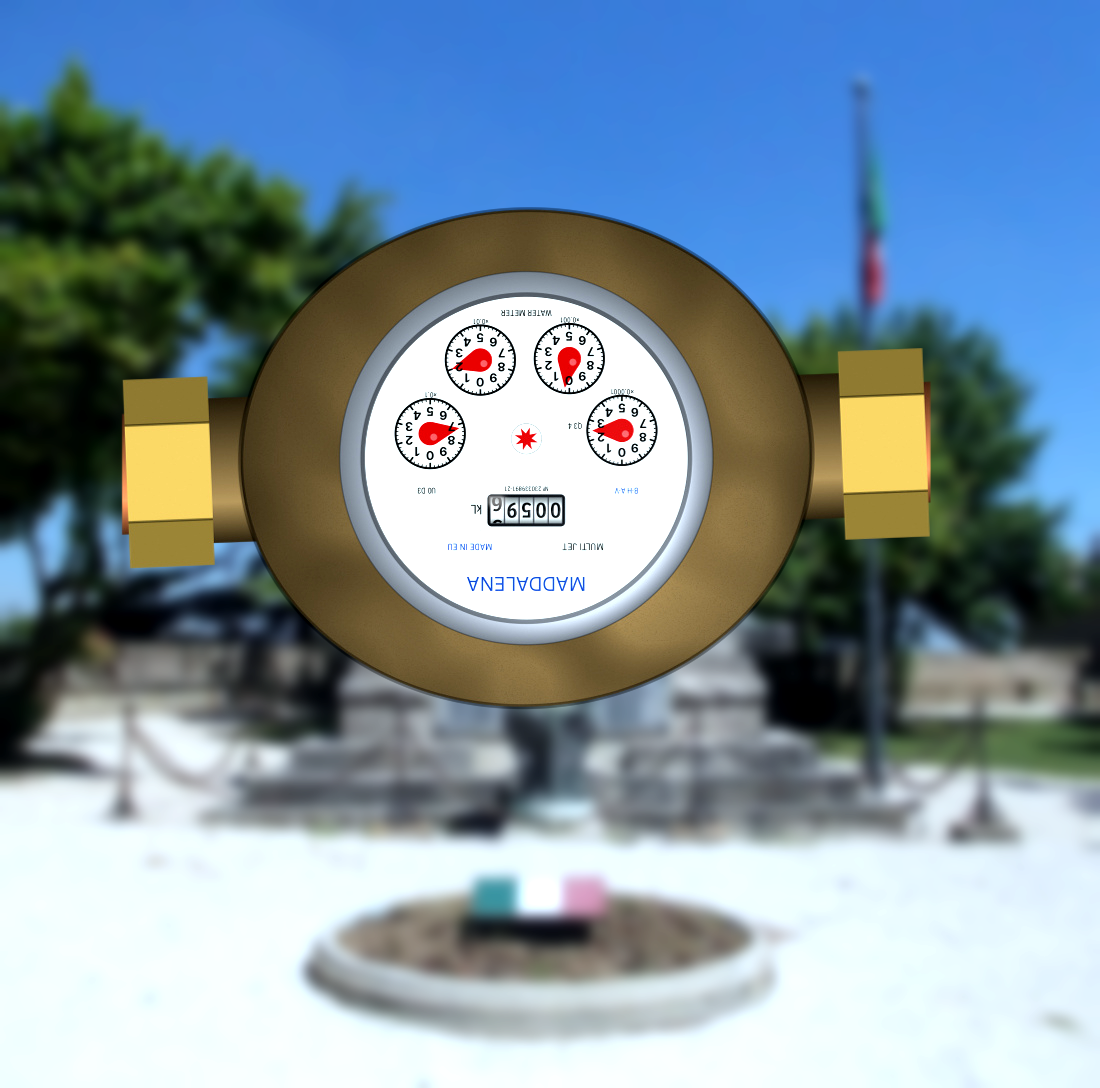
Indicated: 595.7202,kL
